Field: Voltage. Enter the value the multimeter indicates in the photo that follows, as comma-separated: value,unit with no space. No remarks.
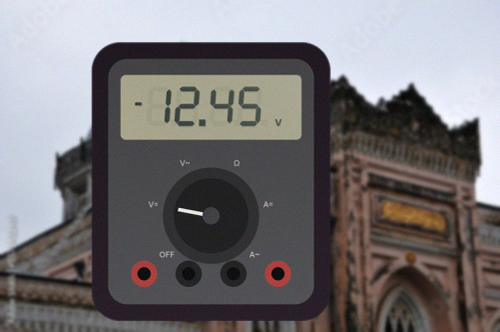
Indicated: -12.45,V
